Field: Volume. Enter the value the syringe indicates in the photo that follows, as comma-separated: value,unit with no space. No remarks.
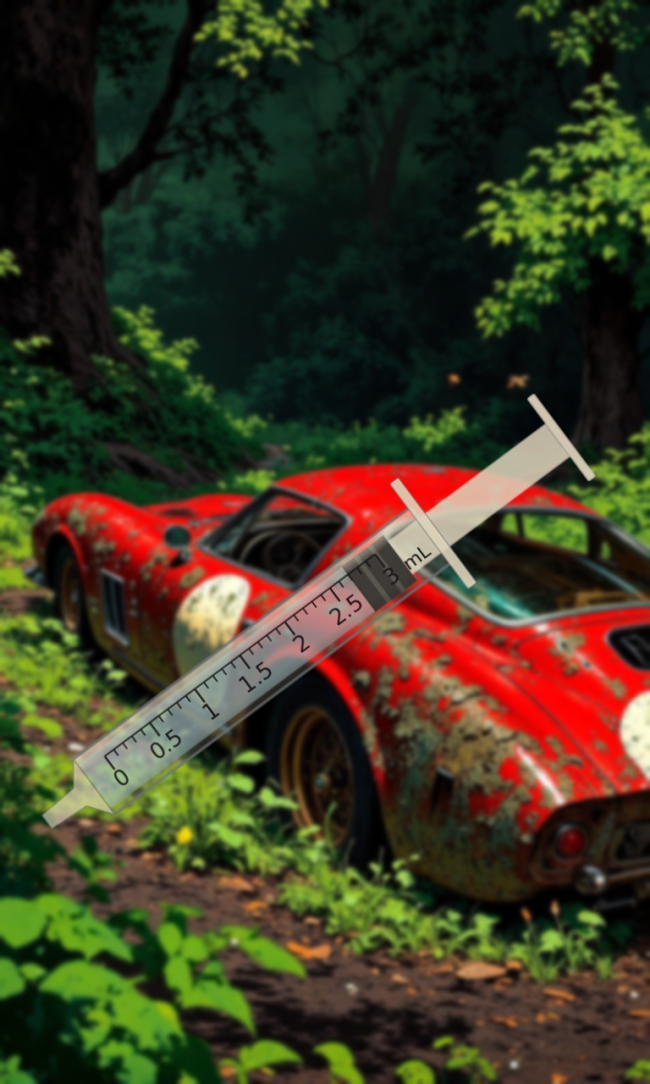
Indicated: 2.7,mL
